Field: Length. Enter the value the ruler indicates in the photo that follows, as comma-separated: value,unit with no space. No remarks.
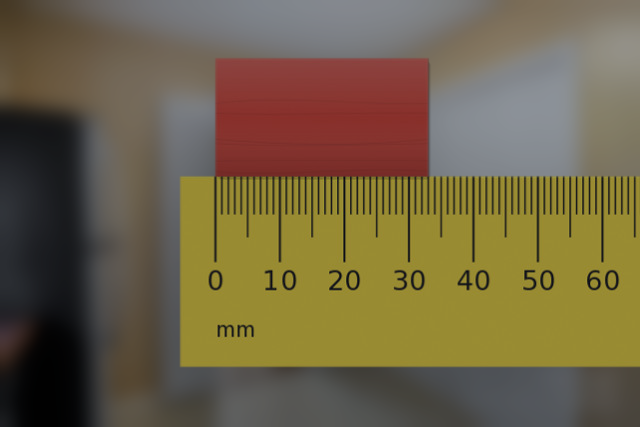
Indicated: 33,mm
